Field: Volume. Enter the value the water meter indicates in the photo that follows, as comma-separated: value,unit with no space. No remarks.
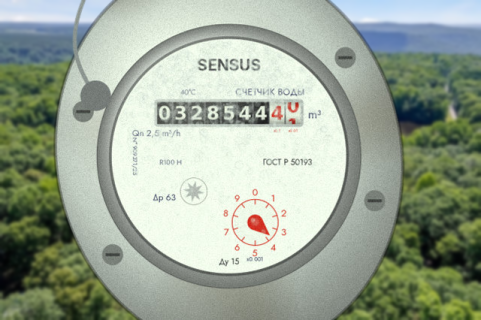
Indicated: 328544.403,m³
